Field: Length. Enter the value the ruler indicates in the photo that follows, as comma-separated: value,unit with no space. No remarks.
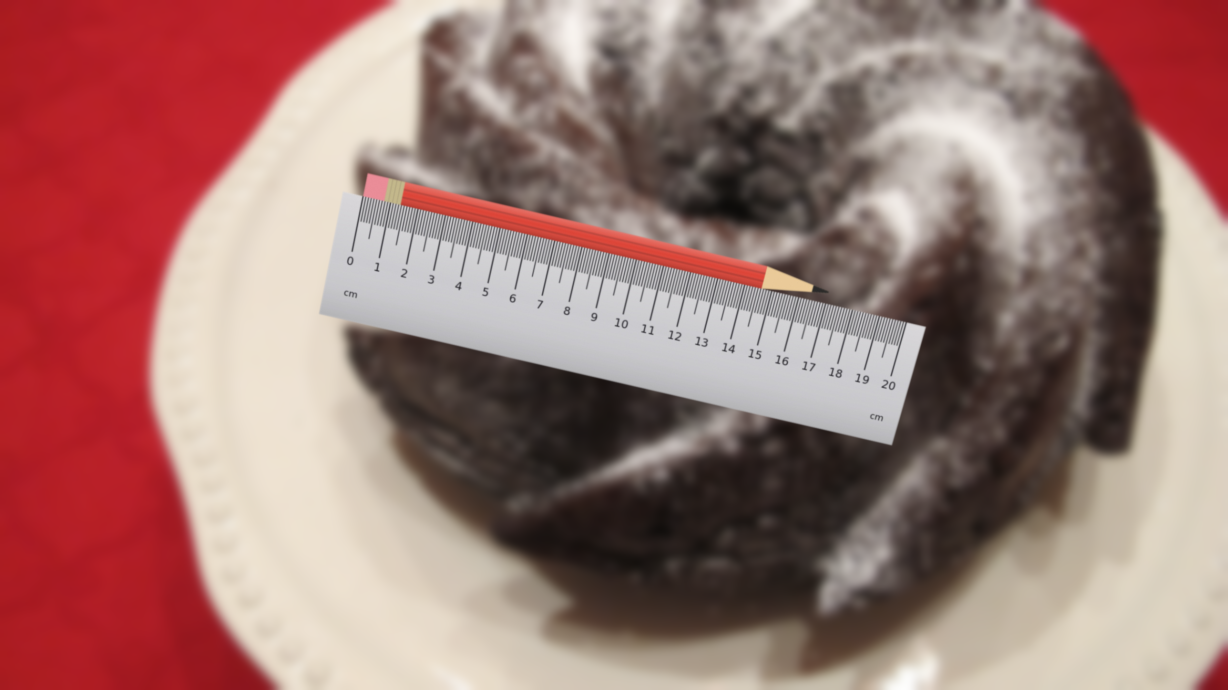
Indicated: 17,cm
